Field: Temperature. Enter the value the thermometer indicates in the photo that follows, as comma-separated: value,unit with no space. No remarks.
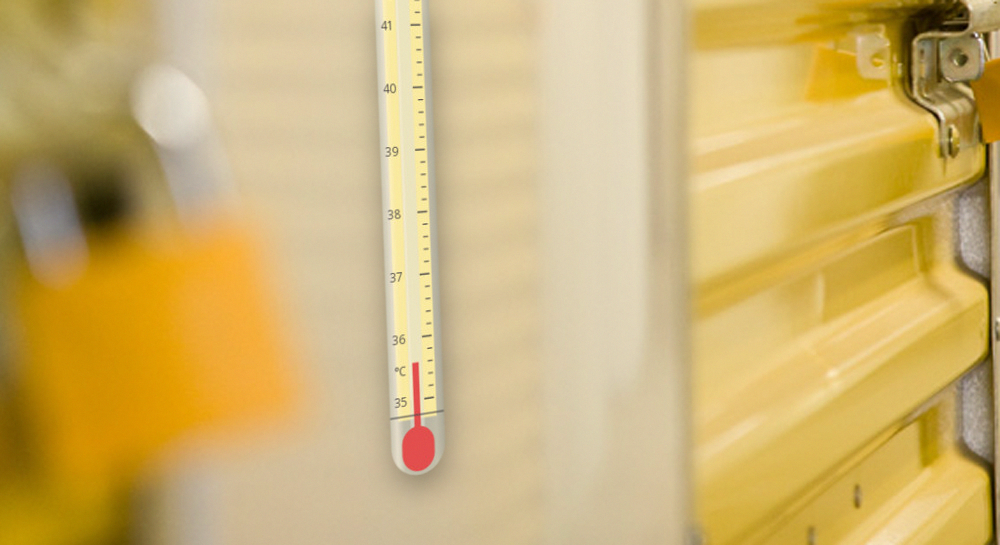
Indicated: 35.6,°C
